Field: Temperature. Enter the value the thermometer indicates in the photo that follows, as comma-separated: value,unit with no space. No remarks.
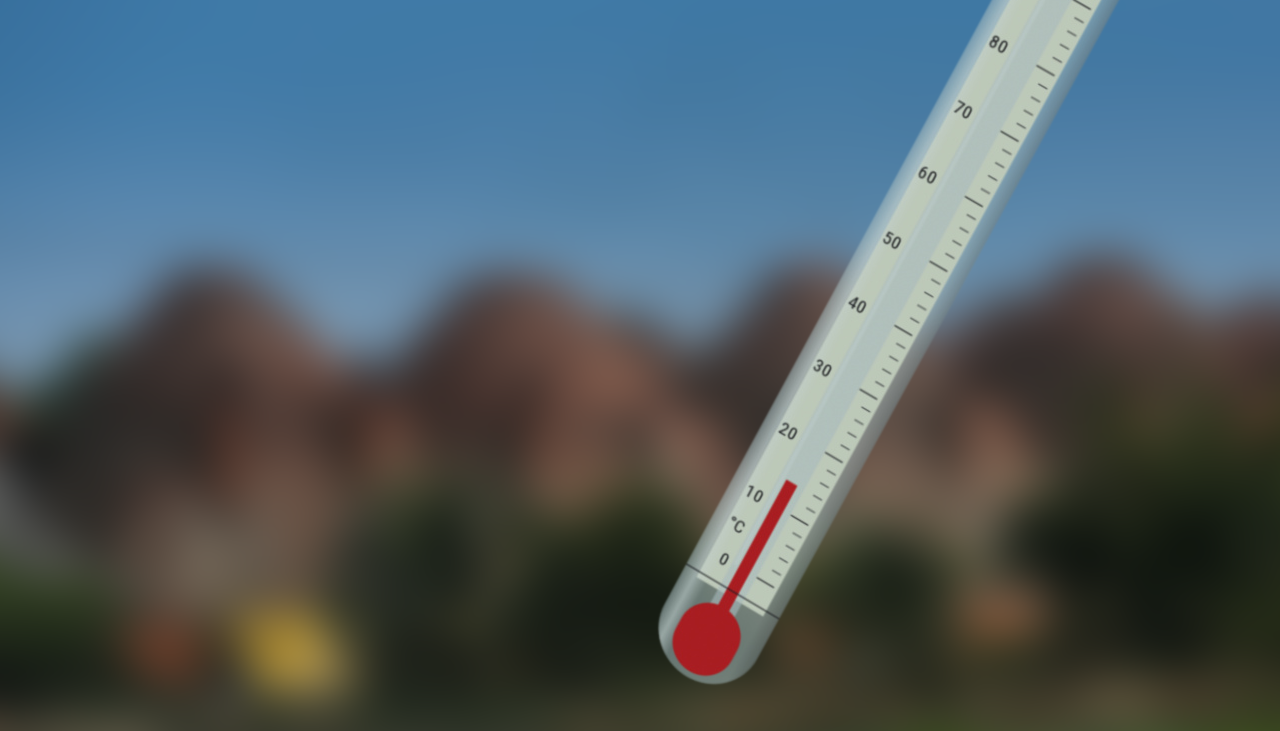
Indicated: 14,°C
